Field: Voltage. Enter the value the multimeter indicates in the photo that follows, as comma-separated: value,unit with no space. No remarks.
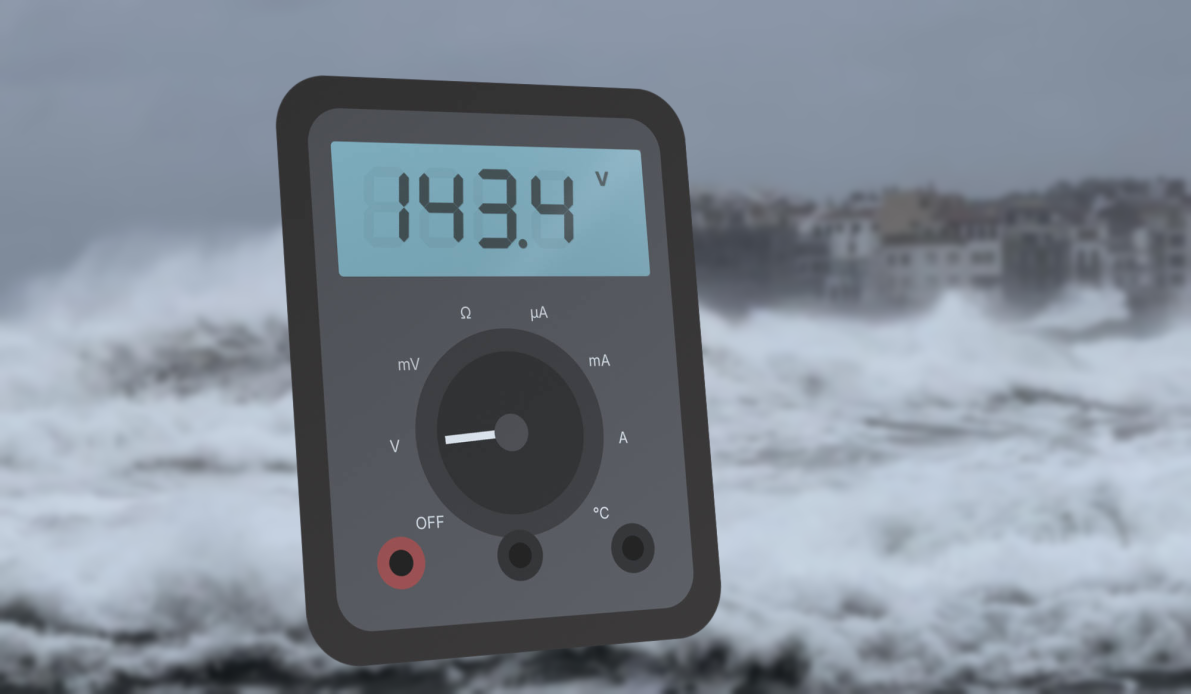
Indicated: 143.4,V
